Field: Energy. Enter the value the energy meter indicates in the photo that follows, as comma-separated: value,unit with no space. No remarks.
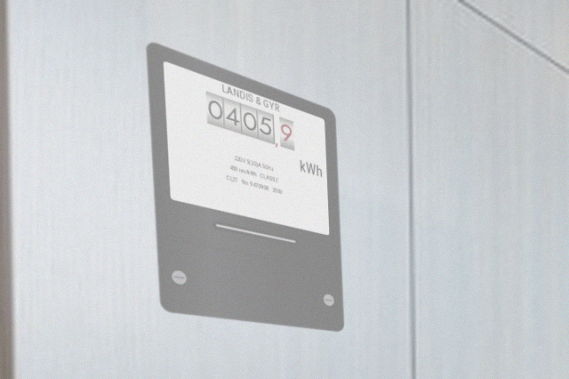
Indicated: 405.9,kWh
